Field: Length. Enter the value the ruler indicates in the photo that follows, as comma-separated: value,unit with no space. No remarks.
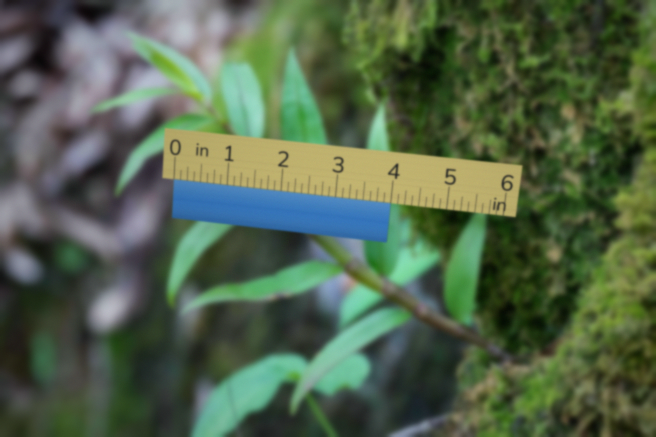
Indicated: 4,in
